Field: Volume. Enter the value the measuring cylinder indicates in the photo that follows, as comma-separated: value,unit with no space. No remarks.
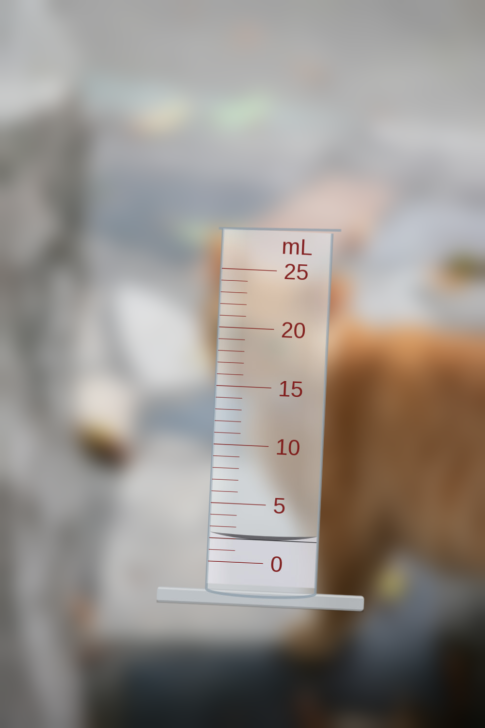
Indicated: 2,mL
